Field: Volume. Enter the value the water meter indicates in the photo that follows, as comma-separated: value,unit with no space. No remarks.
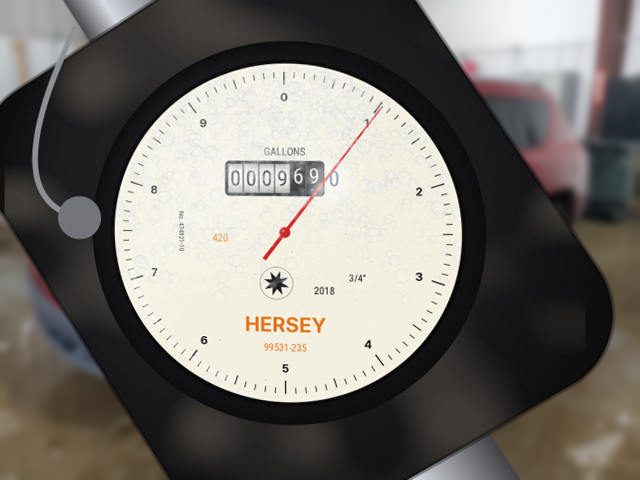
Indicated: 9691.0,gal
